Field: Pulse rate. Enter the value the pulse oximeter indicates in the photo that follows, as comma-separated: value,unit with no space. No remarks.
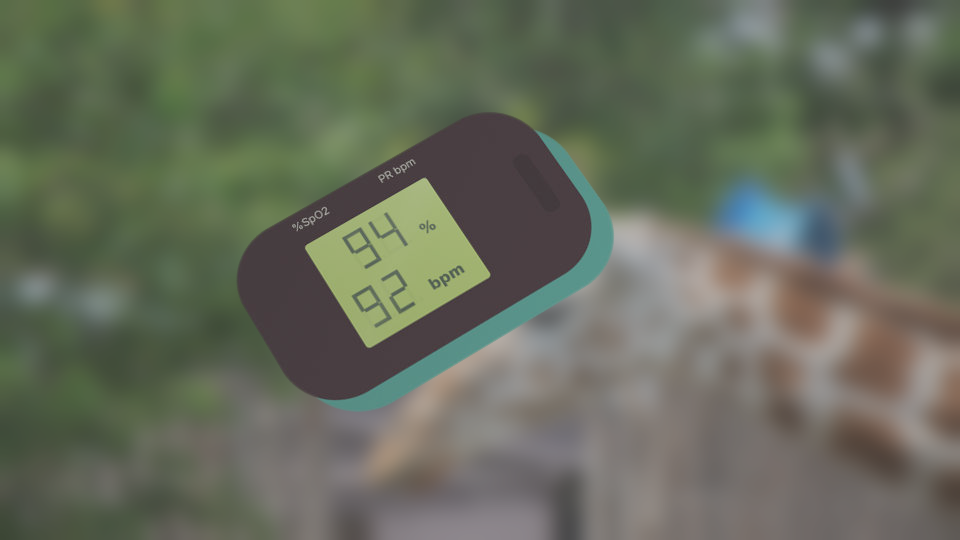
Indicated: 92,bpm
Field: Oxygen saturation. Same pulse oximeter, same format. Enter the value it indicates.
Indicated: 94,%
